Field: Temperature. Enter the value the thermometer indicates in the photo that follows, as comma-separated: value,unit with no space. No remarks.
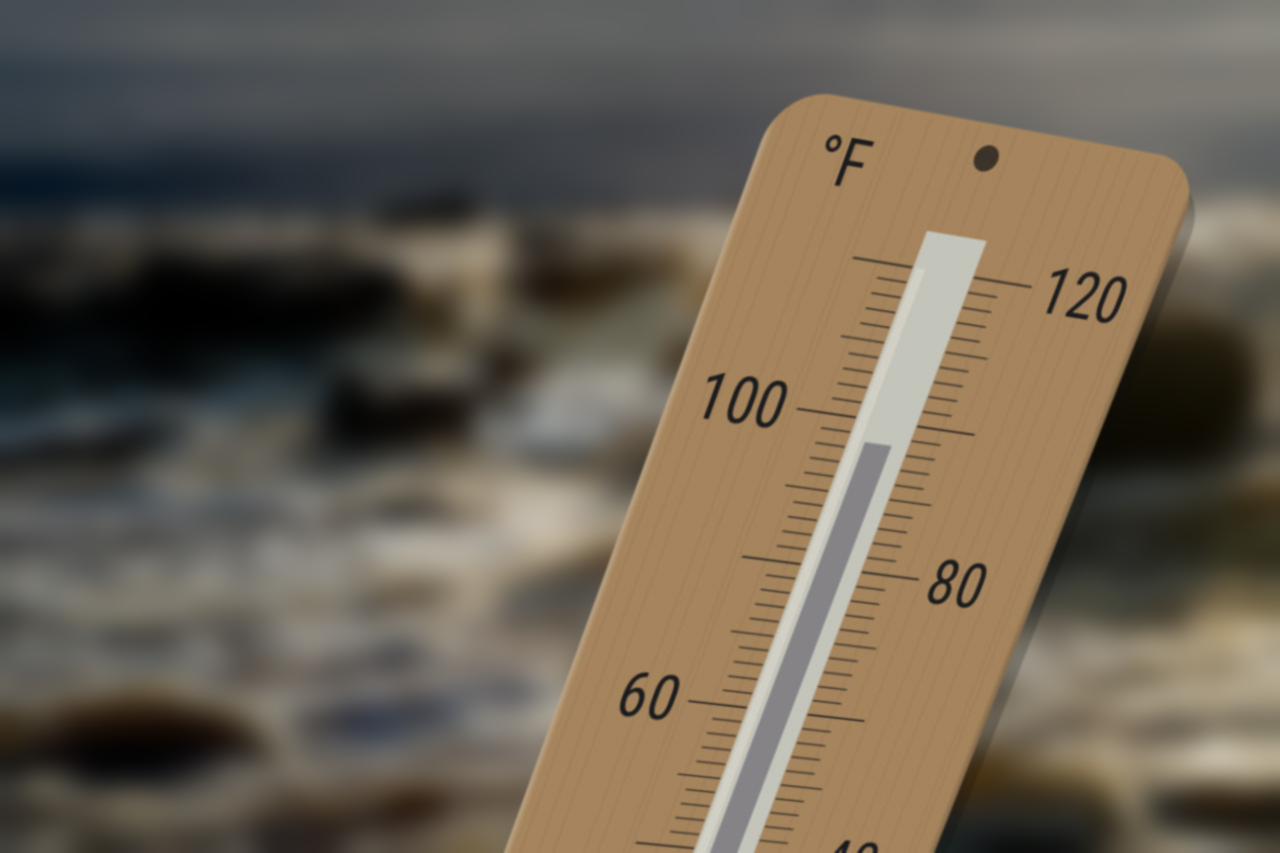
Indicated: 97,°F
